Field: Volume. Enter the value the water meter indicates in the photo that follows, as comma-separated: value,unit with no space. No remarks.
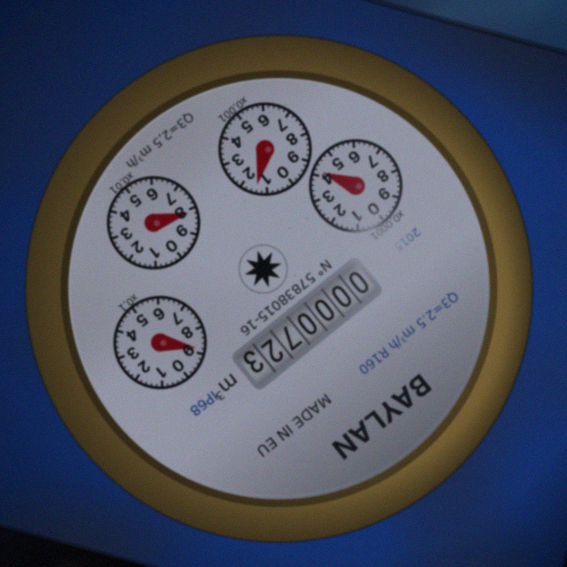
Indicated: 722.8814,m³
